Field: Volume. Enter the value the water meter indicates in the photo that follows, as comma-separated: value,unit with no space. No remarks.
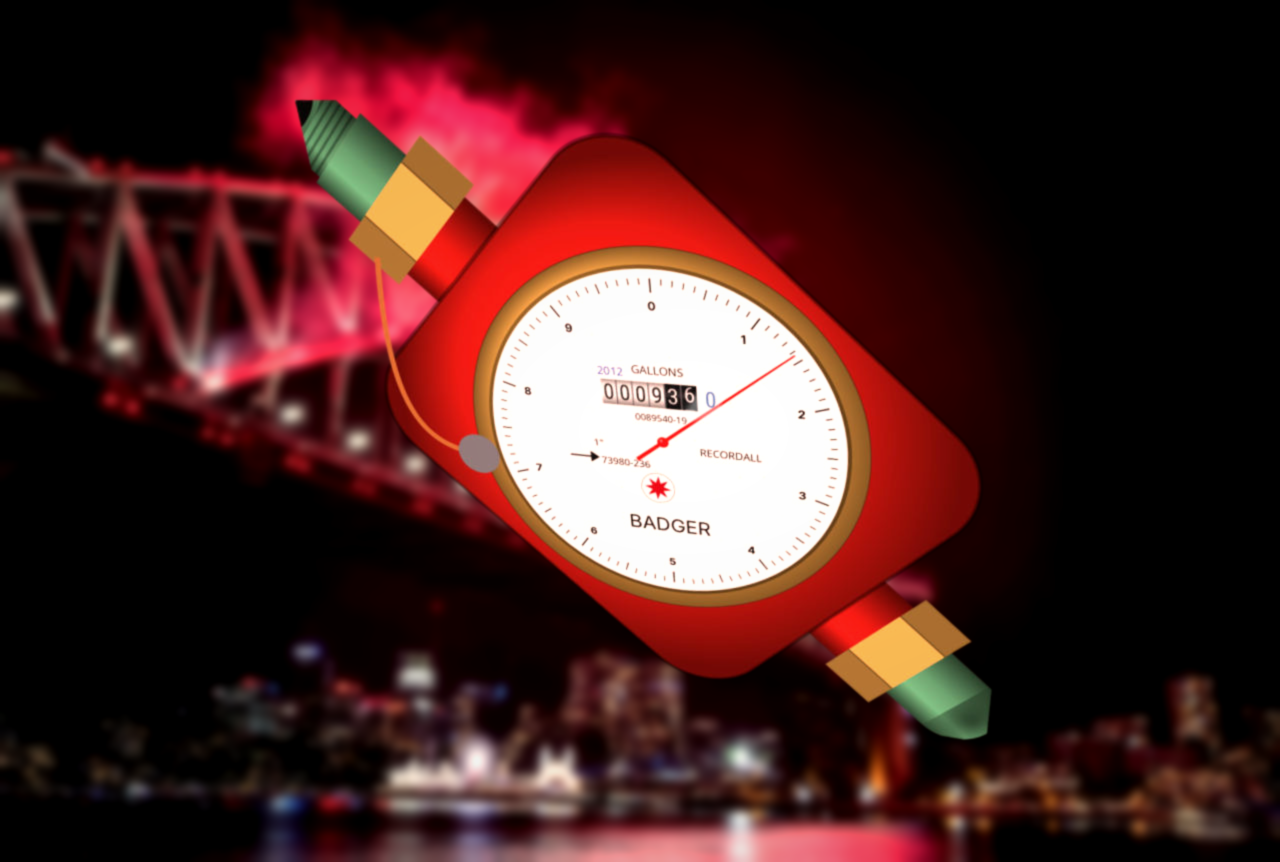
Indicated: 9361.4,gal
